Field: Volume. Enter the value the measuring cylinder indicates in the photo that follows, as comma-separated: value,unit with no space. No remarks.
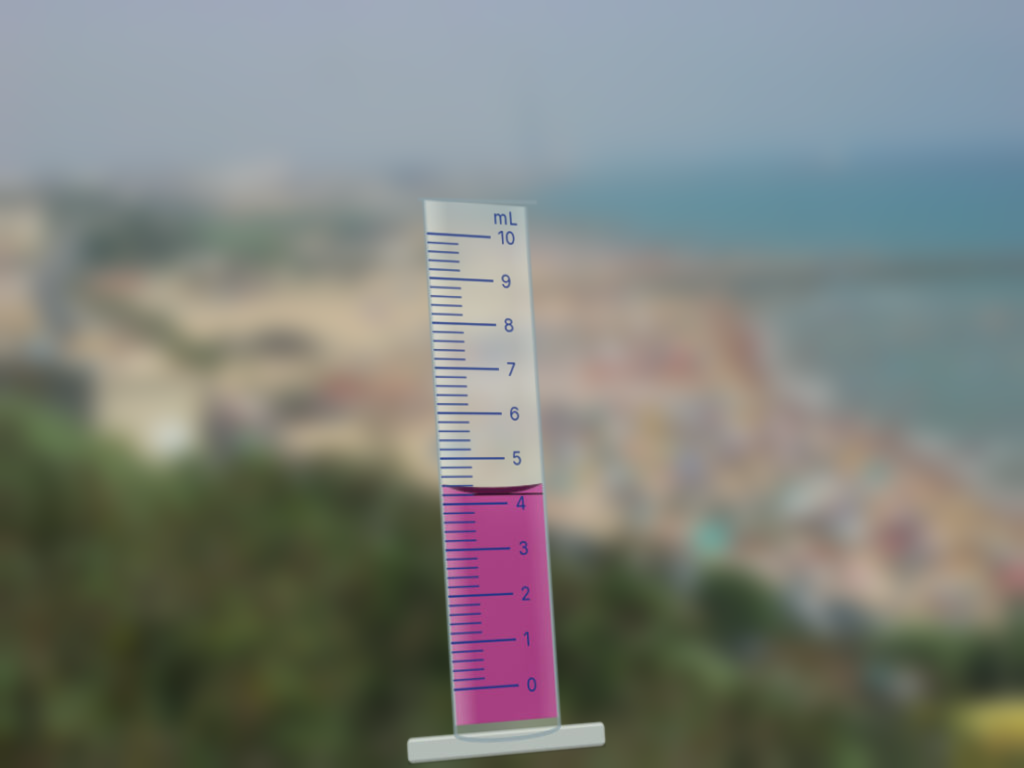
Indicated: 4.2,mL
